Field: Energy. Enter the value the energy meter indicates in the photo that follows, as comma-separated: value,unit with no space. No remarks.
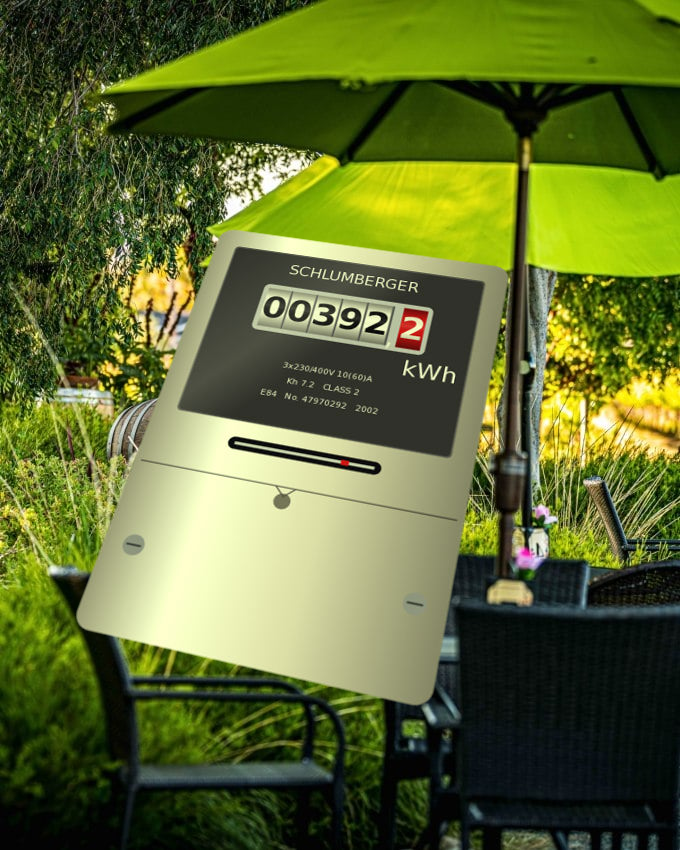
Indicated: 392.2,kWh
